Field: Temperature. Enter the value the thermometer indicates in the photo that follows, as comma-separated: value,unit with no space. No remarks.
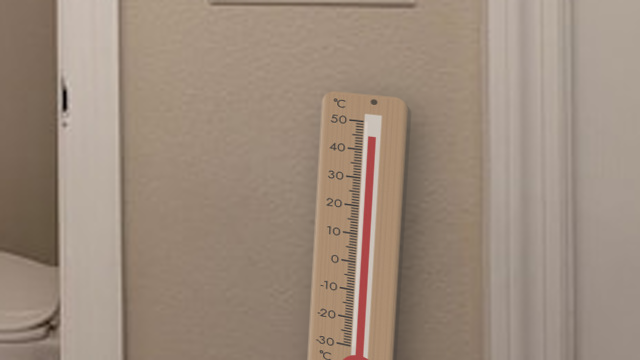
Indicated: 45,°C
